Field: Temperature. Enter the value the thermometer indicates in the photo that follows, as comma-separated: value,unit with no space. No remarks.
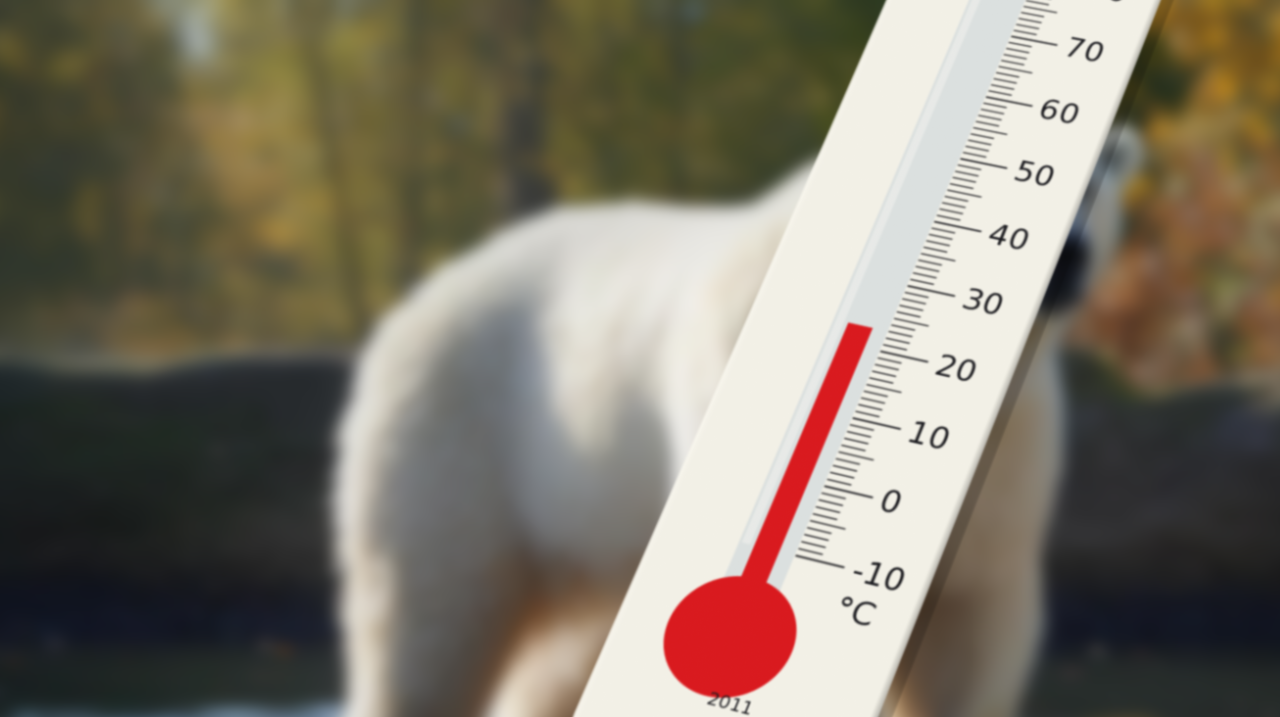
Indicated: 23,°C
